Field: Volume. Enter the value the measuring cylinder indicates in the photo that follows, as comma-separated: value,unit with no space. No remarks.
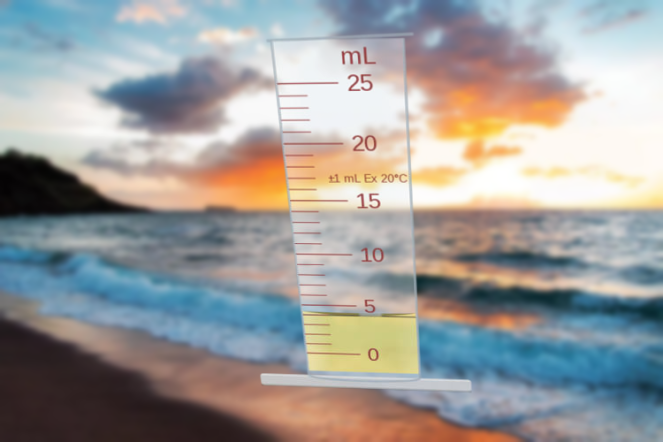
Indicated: 4,mL
